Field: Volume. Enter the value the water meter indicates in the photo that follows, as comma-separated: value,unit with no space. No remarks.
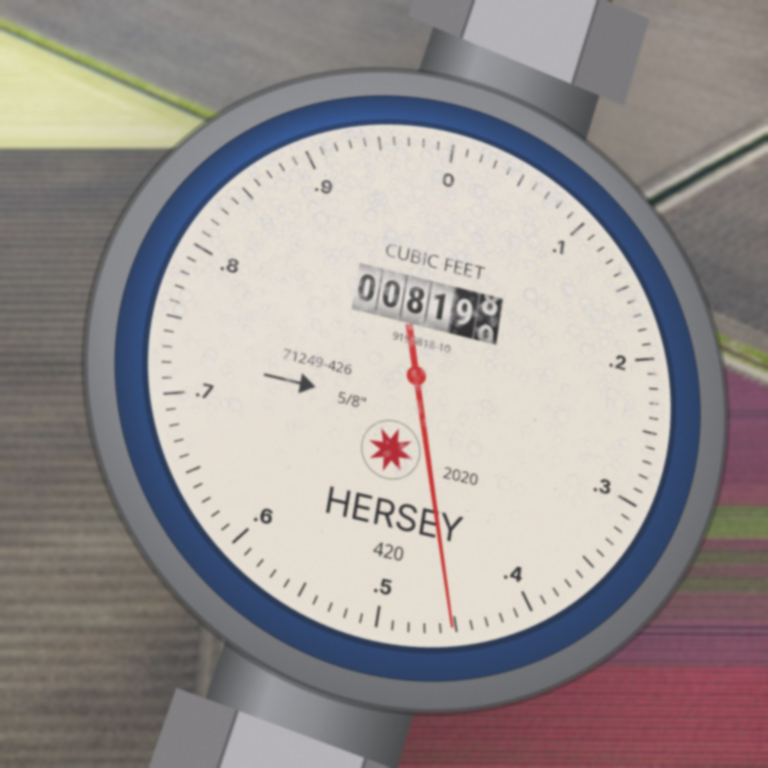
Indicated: 8198.45,ft³
